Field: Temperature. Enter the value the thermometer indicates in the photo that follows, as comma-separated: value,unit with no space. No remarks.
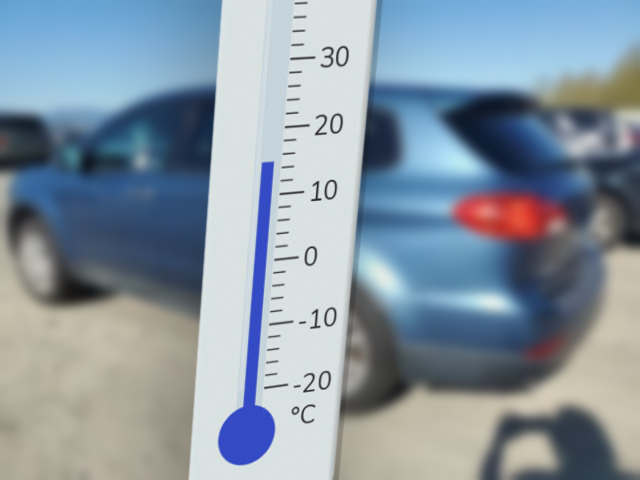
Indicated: 15,°C
